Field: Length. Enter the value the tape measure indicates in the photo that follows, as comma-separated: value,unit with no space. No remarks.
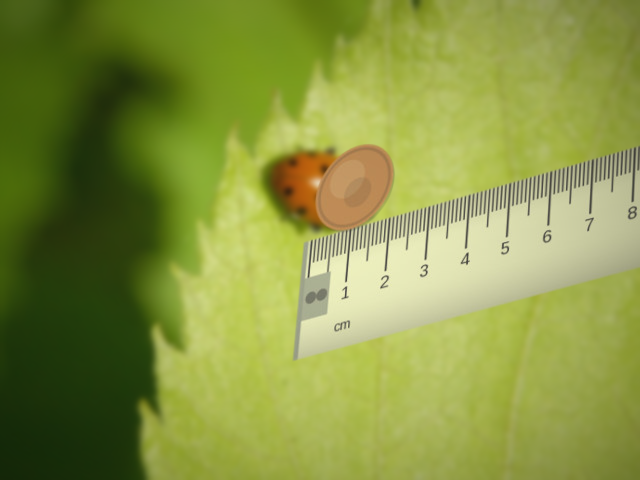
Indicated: 2,cm
